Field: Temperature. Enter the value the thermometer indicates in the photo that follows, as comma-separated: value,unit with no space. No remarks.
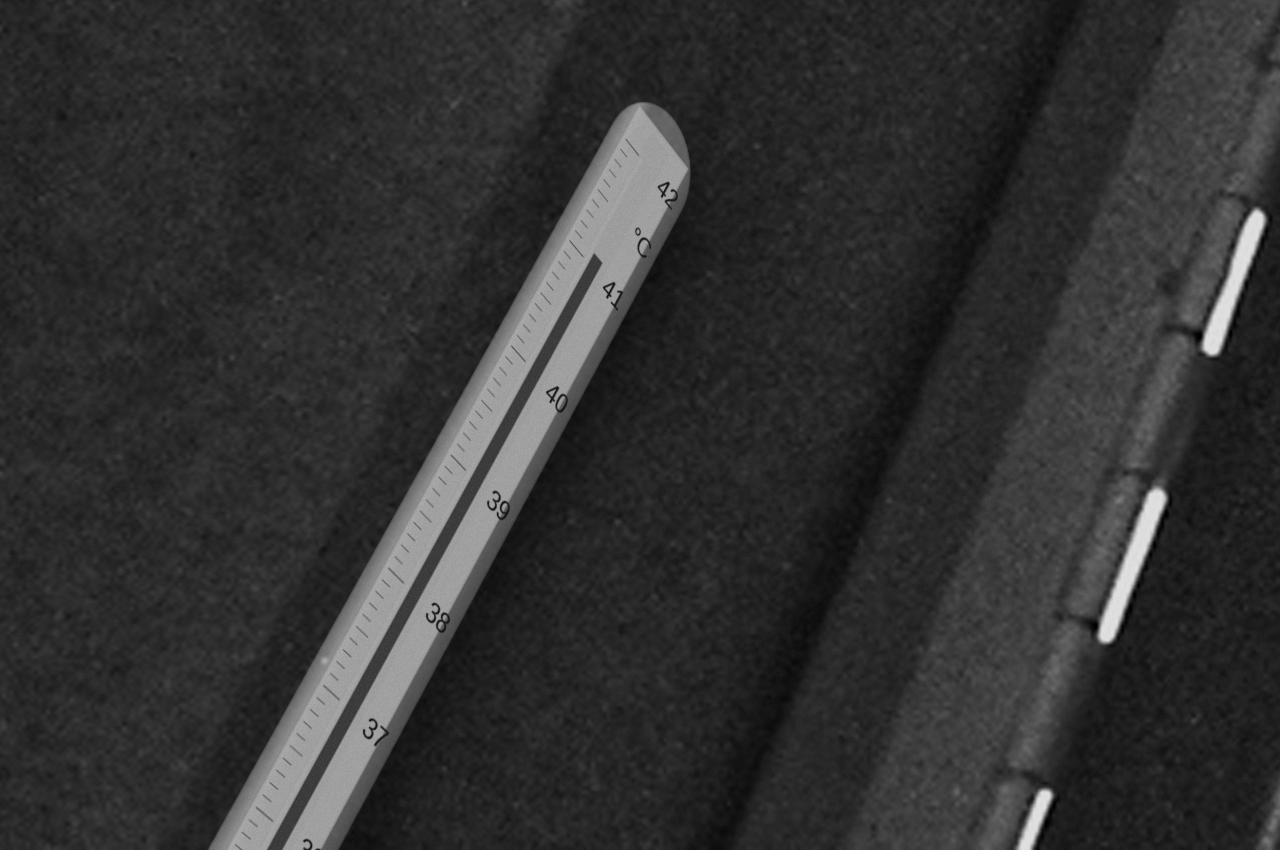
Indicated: 41.1,°C
